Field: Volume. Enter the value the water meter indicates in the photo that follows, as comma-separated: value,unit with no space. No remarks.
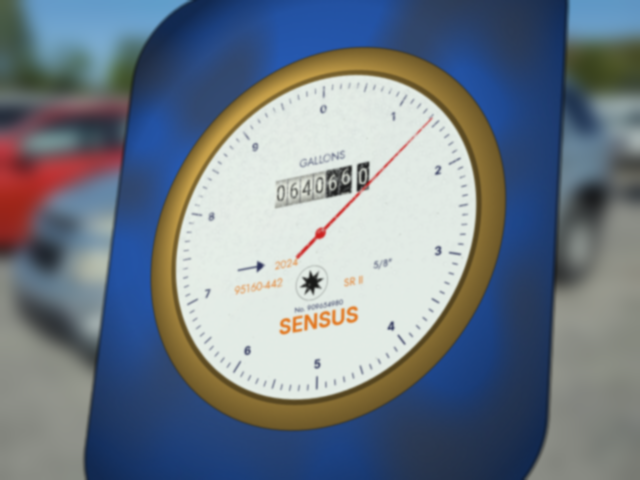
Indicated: 640661.4,gal
